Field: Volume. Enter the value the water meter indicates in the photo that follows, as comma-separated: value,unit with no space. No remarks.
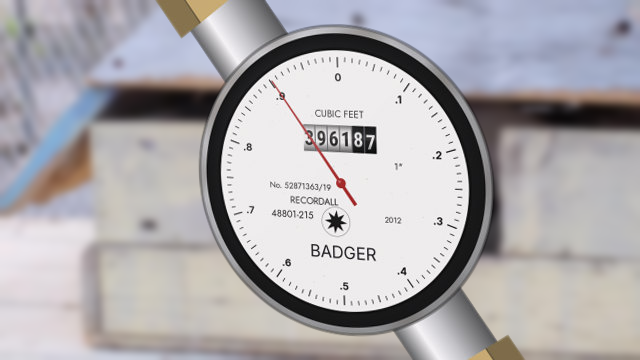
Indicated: 396186.90,ft³
